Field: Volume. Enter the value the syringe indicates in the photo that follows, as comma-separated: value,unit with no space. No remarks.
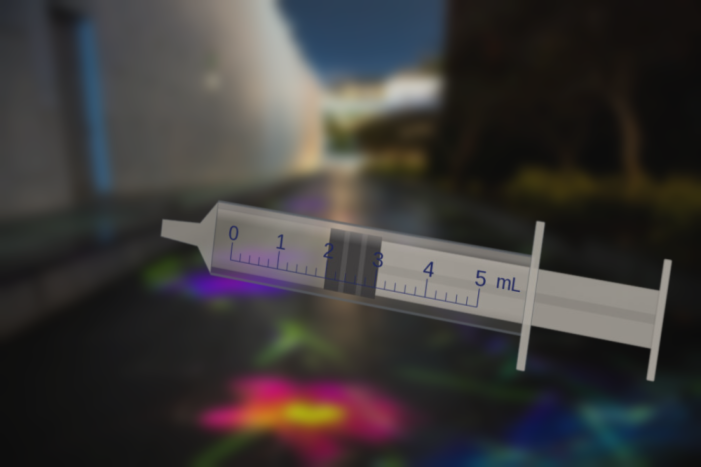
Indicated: 2,mL
